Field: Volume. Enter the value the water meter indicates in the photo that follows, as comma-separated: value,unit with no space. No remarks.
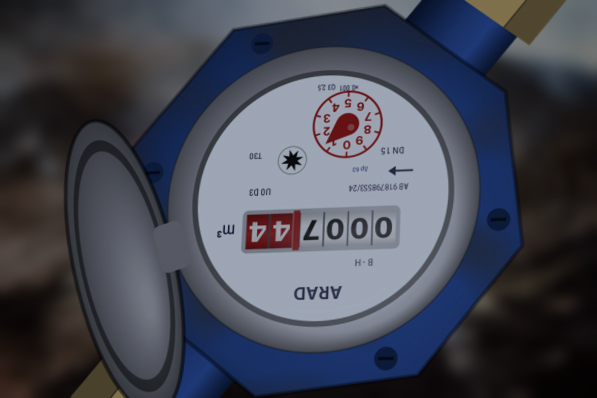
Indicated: 7.441,m³
